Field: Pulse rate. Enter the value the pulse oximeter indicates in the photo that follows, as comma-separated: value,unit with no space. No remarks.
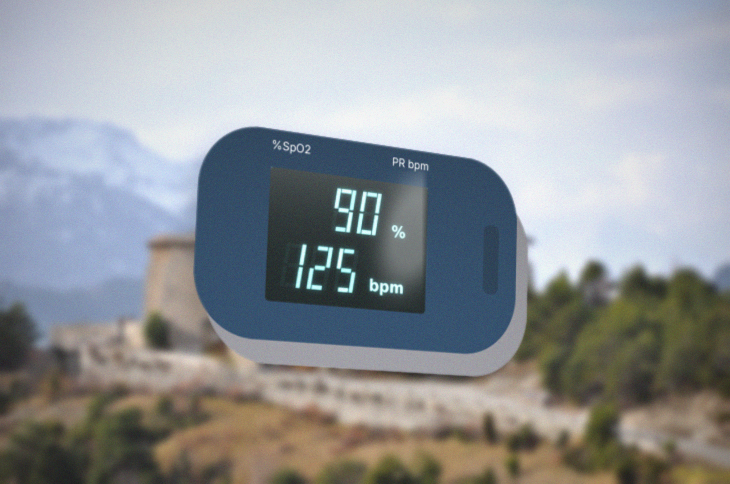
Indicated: 125,bpm
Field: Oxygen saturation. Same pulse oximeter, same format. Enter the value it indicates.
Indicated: 90,%
